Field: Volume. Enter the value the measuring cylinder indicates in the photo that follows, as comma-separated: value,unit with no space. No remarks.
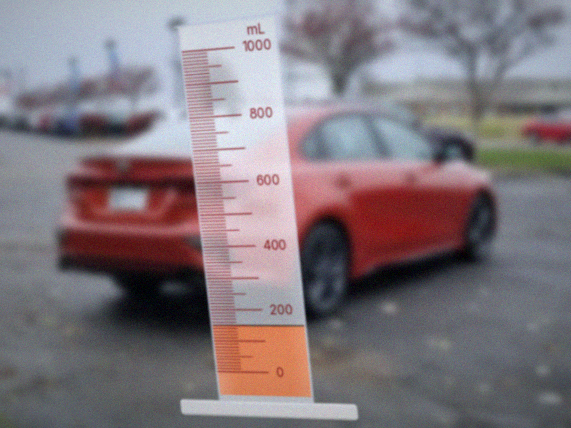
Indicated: 150,mL
